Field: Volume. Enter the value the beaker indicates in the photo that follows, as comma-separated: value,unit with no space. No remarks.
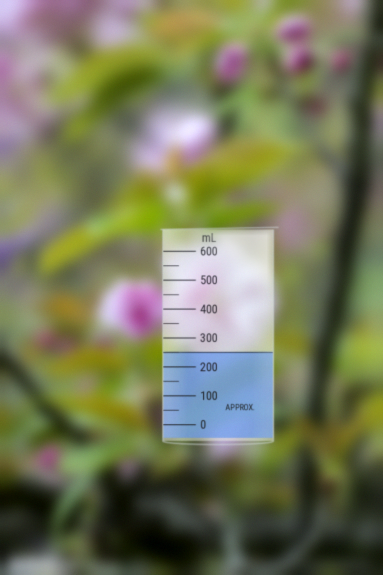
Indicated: 250,mL
